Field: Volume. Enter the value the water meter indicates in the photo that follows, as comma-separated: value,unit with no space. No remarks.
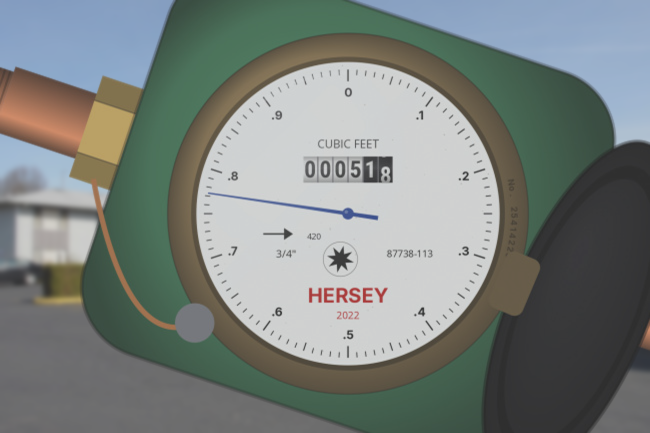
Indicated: 517.77,ft³
